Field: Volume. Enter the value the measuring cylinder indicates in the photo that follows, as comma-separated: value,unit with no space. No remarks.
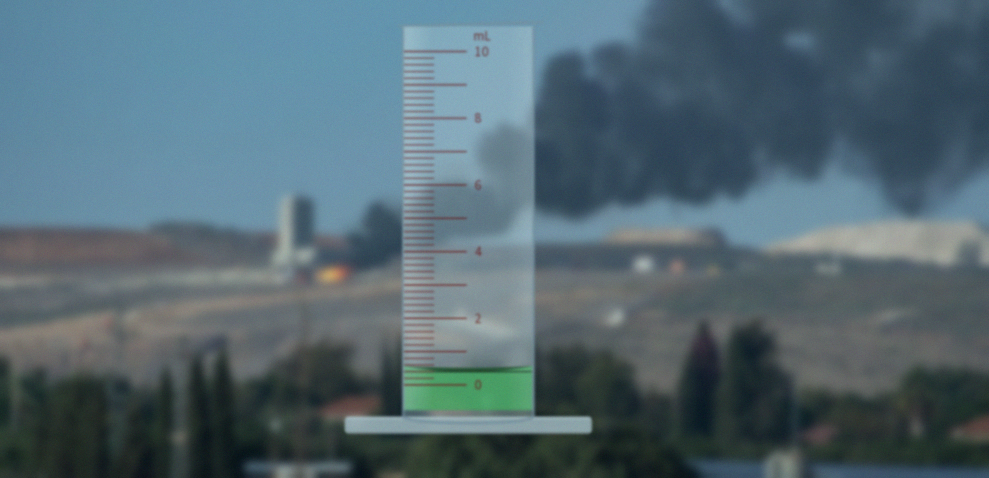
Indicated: 0.4,mL
